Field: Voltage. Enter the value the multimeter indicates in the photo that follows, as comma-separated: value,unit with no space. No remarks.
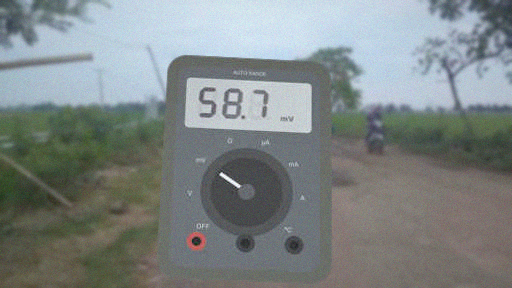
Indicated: 58.7,mV
